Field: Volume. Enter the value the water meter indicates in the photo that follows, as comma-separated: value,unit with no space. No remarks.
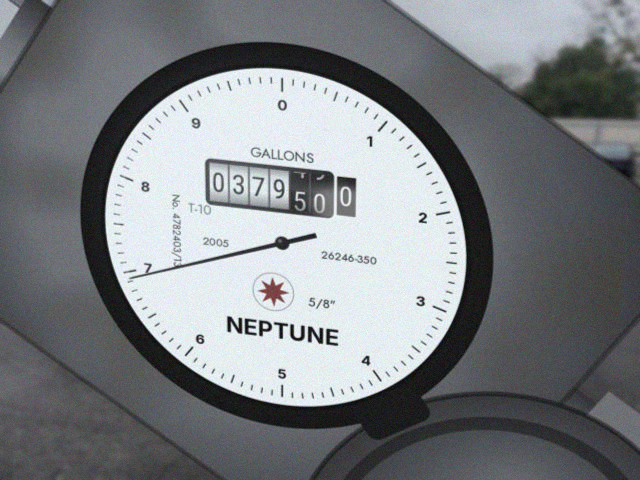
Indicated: 379496.9,gal
